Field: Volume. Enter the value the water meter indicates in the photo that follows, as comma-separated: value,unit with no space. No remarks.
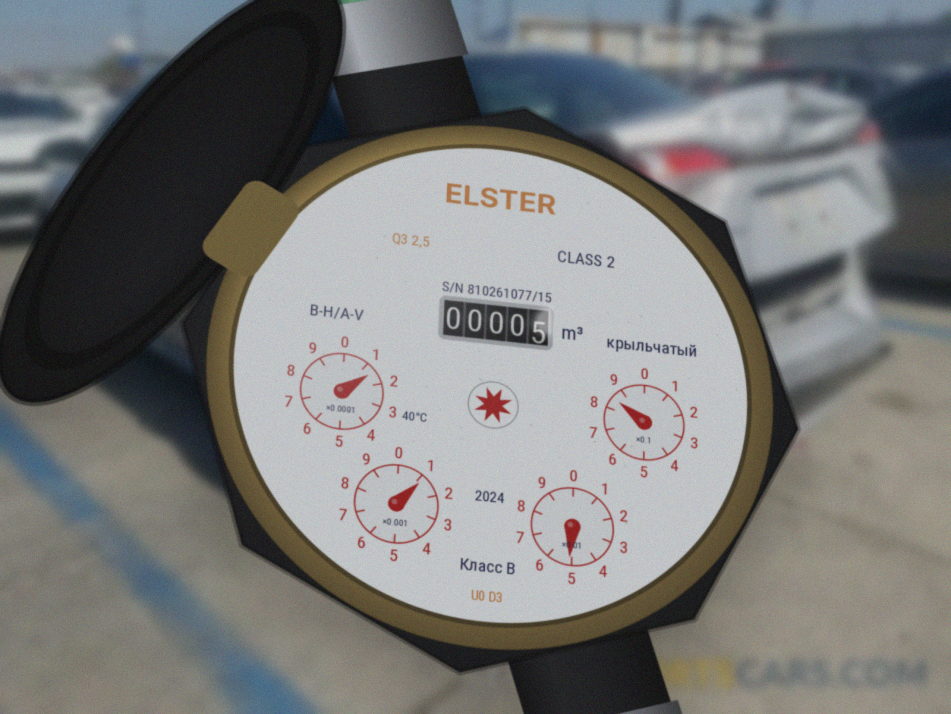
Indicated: 4.8511,m³
